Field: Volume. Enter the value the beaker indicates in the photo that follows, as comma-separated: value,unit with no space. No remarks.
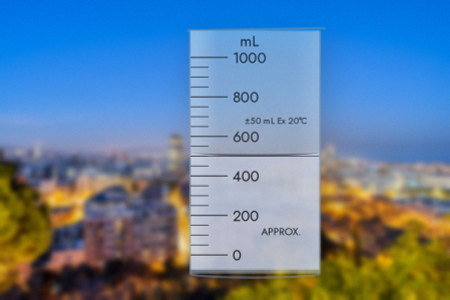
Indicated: 500,mL
